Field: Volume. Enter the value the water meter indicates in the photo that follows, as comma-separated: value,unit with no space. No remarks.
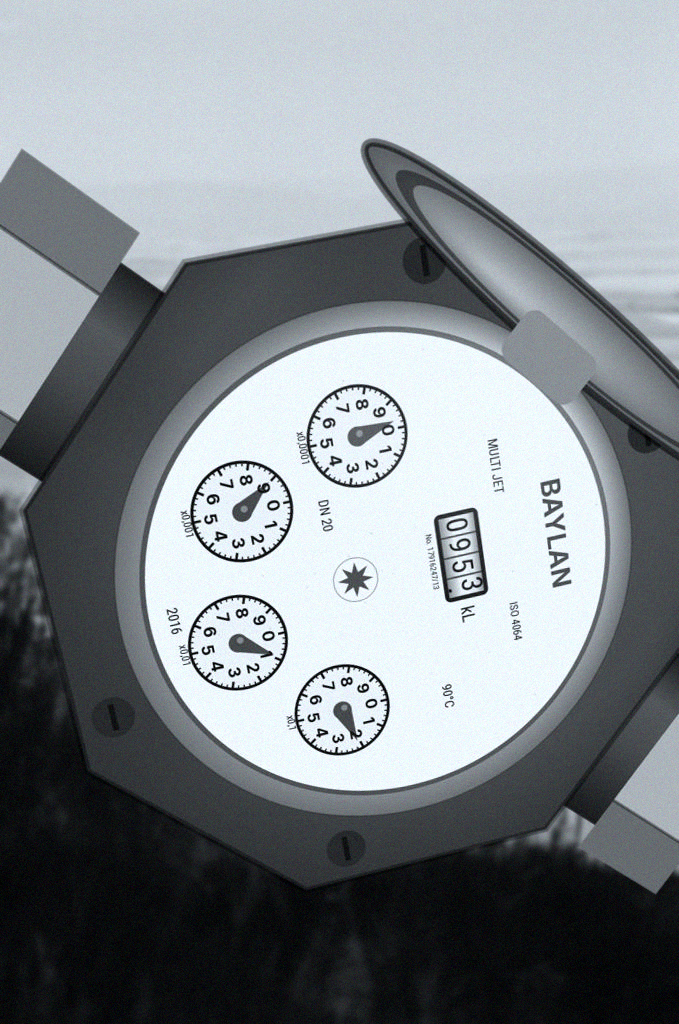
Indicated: 953.2089,kL
